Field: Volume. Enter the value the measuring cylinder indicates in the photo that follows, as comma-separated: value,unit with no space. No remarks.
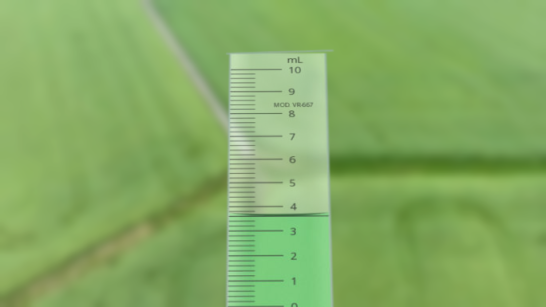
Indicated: 3.6,mL
